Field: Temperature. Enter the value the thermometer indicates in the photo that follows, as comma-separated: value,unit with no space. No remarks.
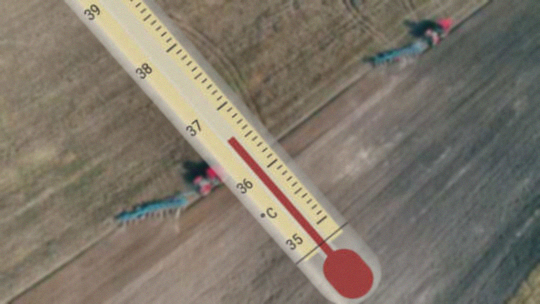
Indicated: 36.6,°C
